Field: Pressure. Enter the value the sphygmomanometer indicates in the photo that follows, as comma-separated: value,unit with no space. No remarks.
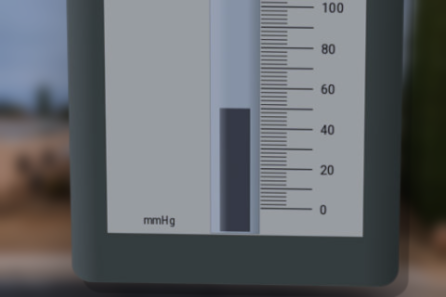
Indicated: 50,mmHg
